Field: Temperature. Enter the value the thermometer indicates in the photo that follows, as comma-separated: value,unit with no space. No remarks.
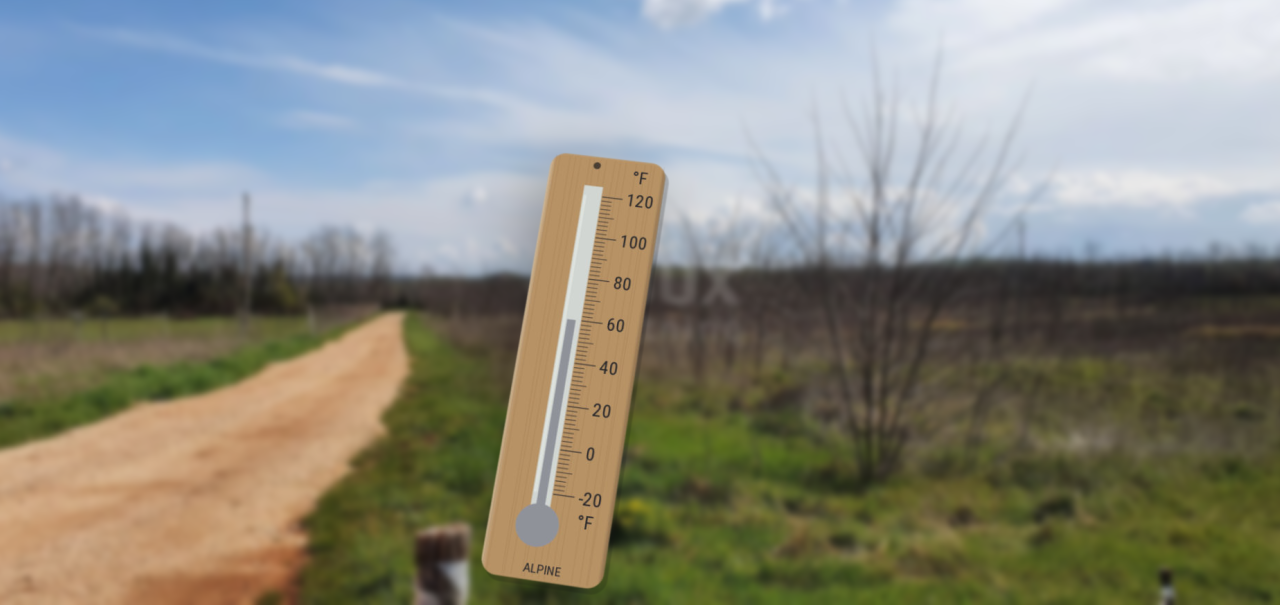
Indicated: 60,°F
